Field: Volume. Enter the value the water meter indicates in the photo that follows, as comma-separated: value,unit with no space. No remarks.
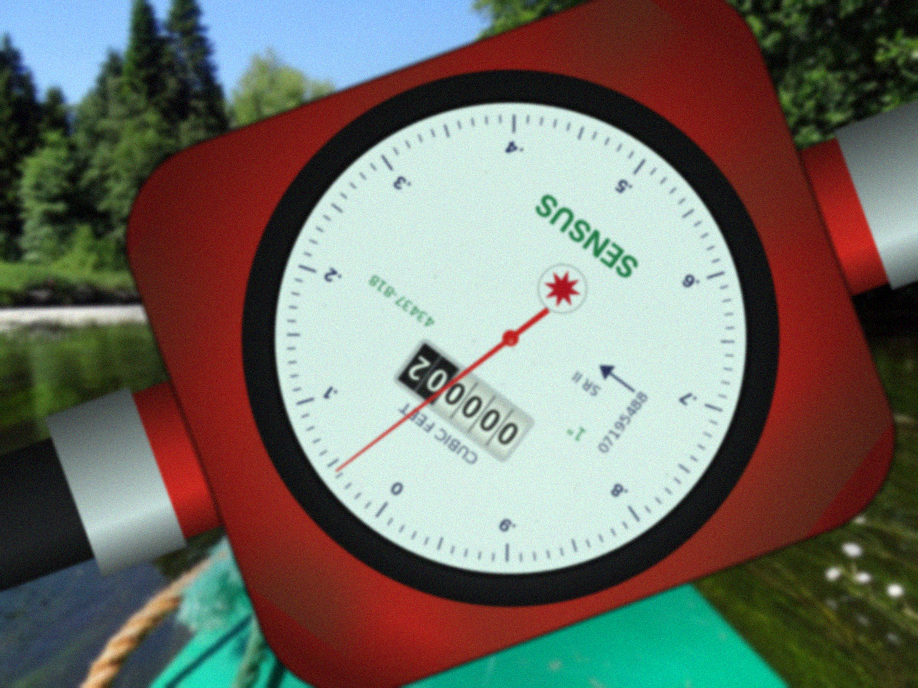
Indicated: 2.04,ft³
